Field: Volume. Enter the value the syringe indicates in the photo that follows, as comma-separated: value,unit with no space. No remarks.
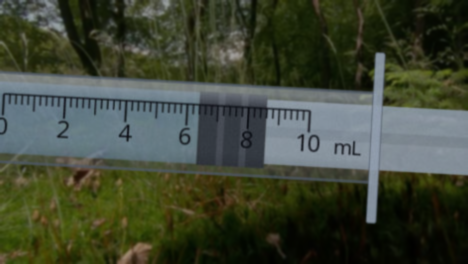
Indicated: 6.4,mL
